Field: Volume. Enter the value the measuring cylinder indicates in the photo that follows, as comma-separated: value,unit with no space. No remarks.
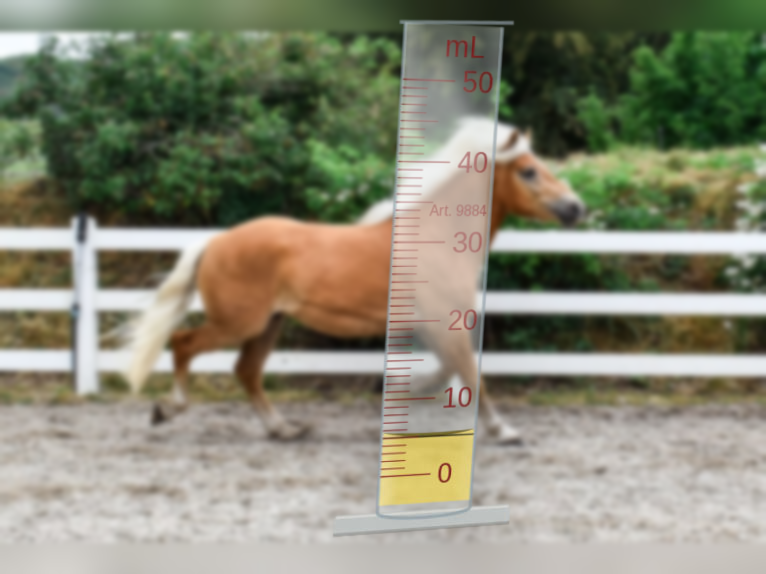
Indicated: 5,mL
